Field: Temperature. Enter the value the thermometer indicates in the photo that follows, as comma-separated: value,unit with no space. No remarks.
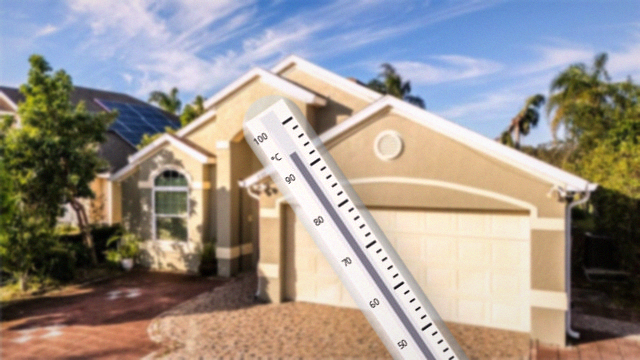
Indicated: 94,°C
